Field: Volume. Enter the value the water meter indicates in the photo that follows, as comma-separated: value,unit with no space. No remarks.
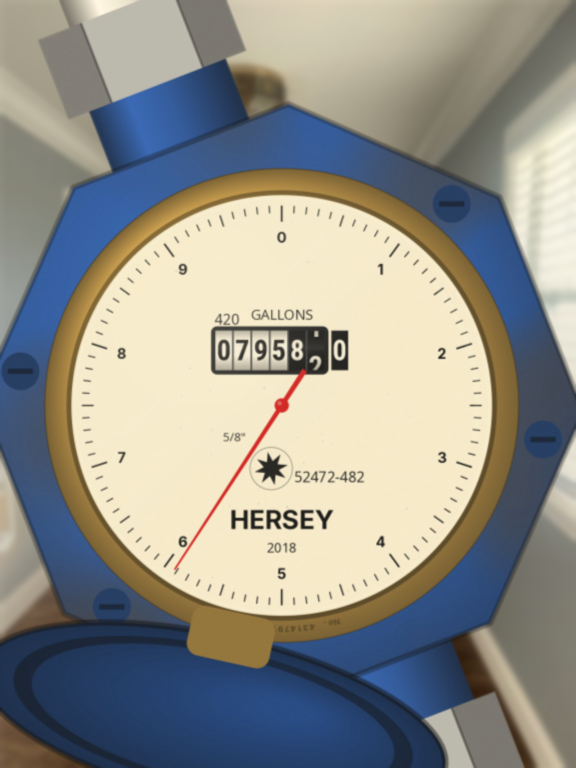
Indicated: 795815.9,gal
